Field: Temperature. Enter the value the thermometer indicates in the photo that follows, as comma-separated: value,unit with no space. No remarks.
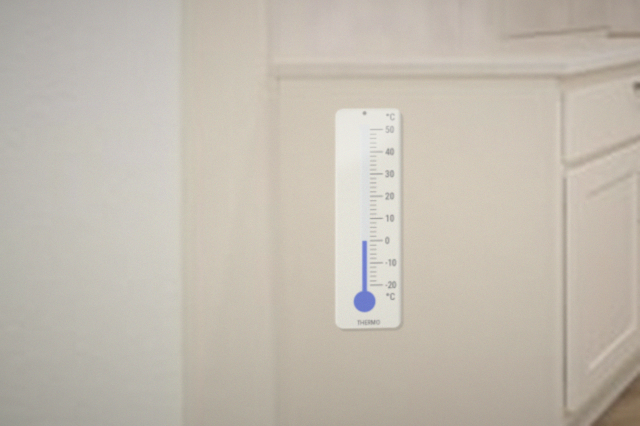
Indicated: 0,°C
